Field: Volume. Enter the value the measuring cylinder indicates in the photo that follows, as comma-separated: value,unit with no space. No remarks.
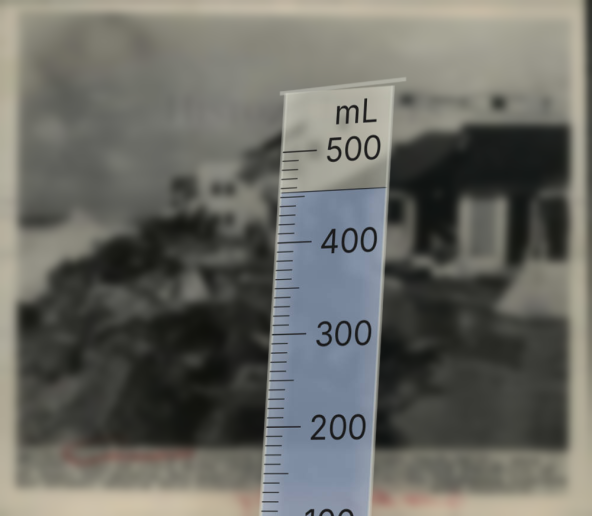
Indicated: 455,mL
